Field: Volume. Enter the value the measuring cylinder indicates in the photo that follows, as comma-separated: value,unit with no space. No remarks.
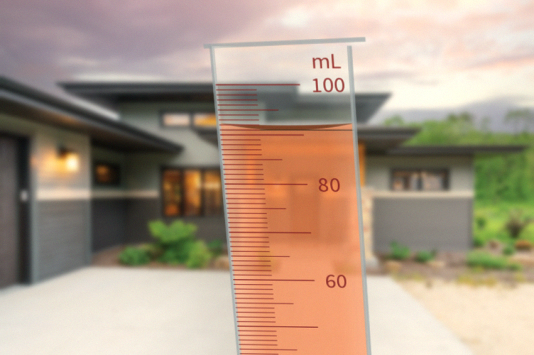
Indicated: 91,mL
